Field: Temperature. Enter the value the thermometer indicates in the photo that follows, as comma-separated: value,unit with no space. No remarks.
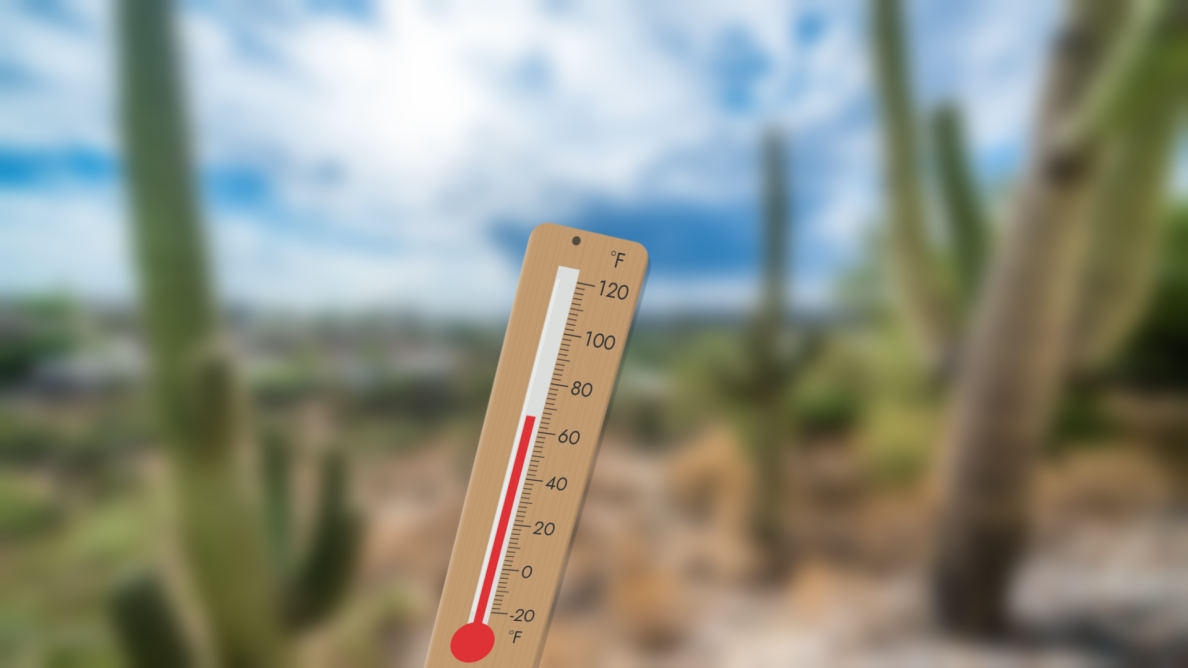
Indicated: 66,°F
